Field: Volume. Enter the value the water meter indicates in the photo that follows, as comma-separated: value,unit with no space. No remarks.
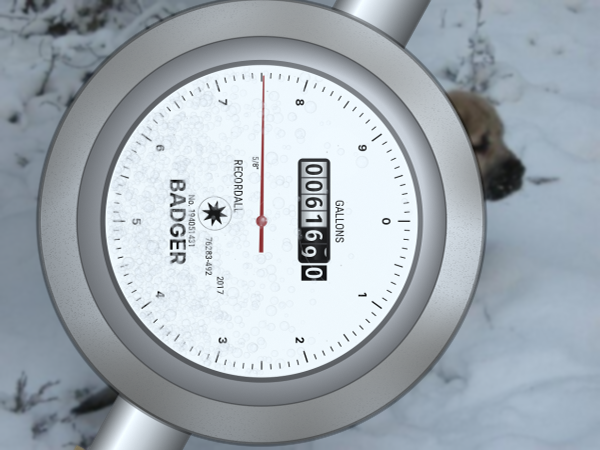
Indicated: 61687.5,gal
